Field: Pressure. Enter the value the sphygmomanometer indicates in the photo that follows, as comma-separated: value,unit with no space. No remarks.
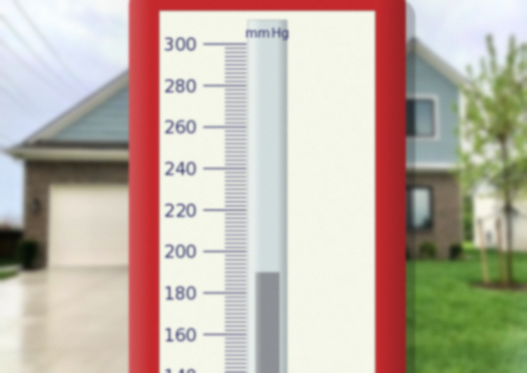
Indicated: 190,mmHg
